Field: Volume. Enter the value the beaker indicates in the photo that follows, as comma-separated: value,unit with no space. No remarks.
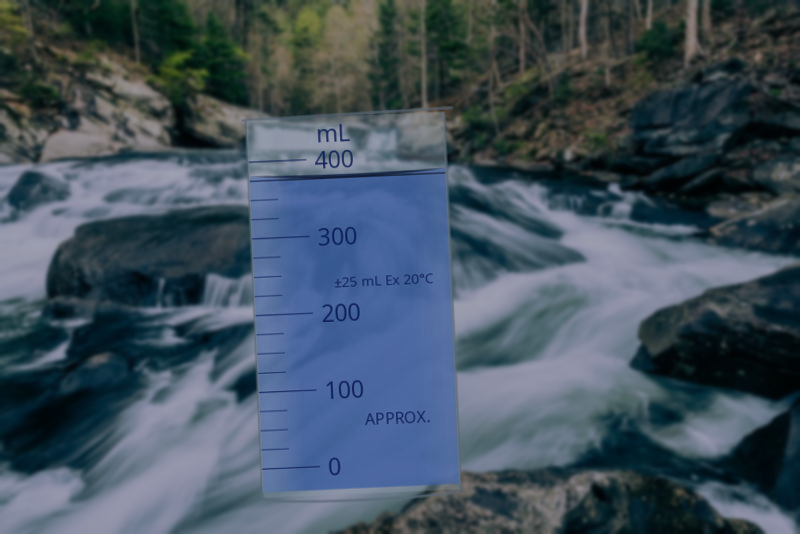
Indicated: 375,mL
